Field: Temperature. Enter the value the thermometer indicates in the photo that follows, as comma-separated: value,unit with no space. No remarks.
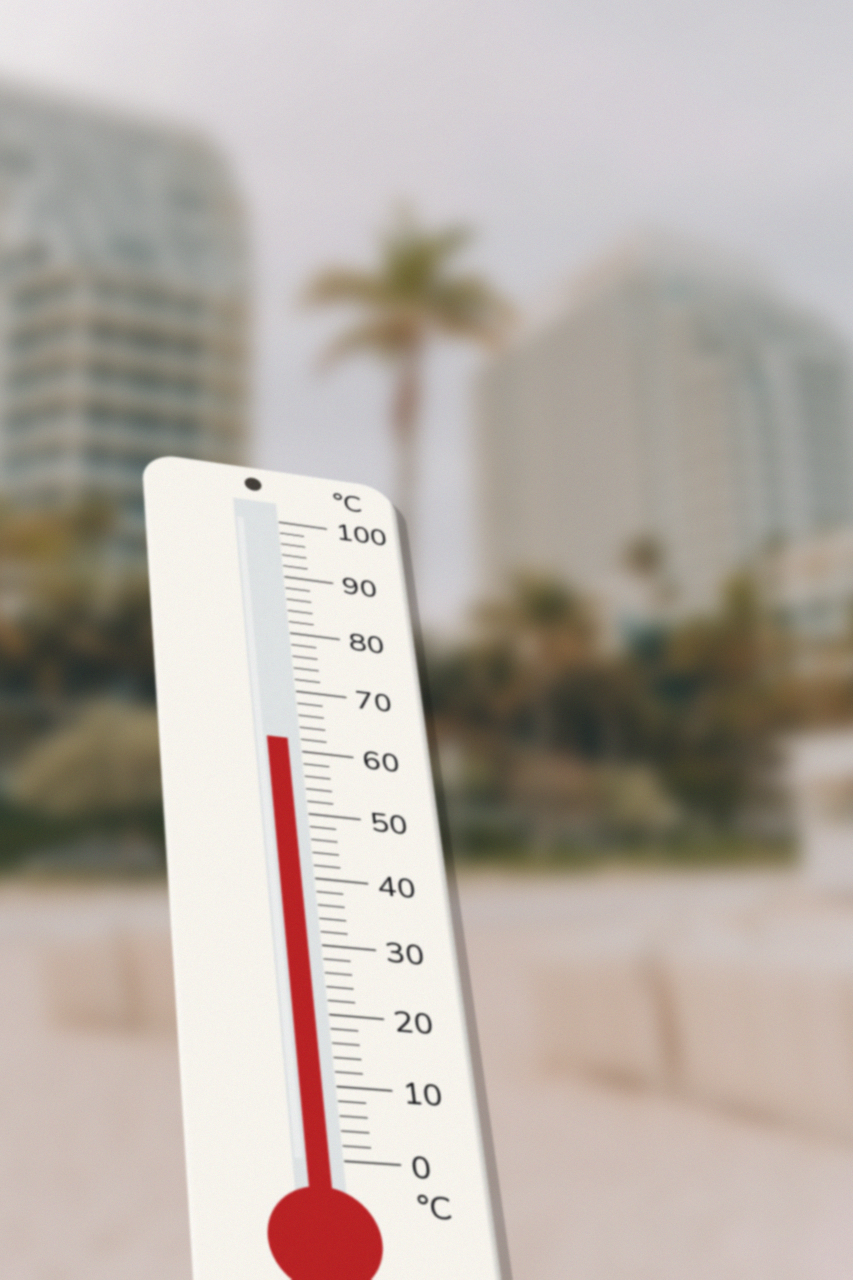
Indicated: 62,°C
